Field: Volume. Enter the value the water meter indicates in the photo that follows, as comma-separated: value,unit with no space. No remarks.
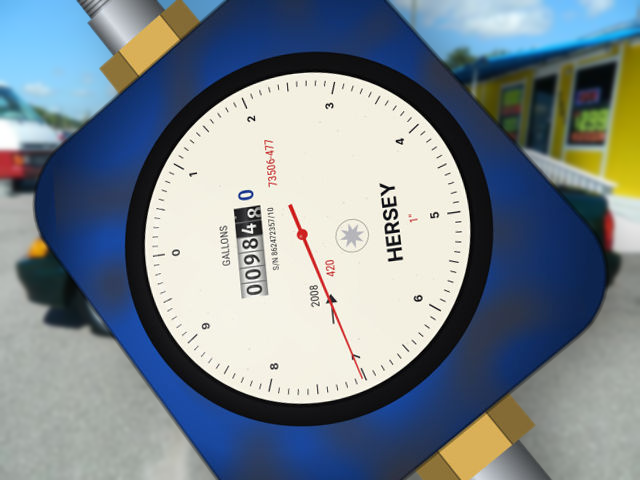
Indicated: 98477.0,gal
